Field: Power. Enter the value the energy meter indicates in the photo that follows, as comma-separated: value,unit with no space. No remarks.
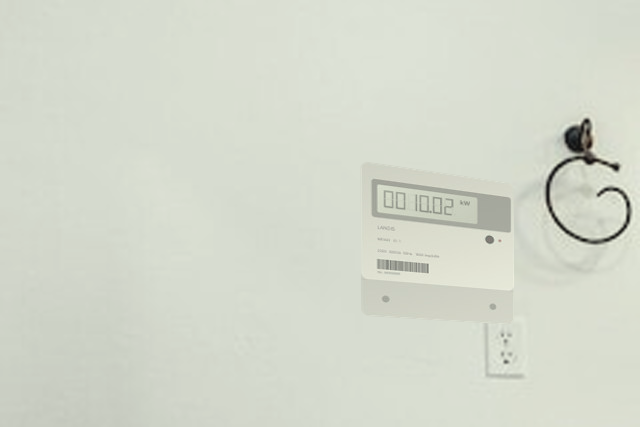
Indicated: 10.02,kW
